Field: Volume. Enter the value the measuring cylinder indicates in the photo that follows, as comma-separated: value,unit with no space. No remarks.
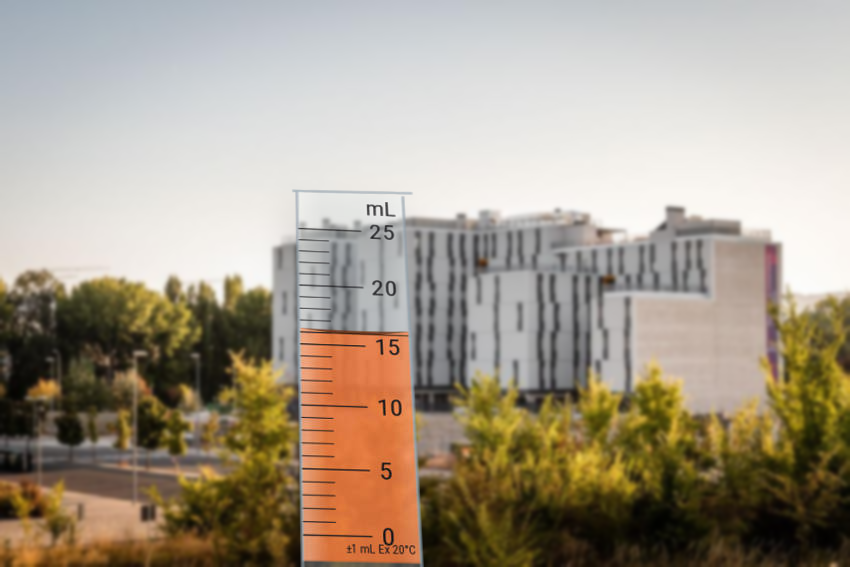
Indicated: 16,mL
